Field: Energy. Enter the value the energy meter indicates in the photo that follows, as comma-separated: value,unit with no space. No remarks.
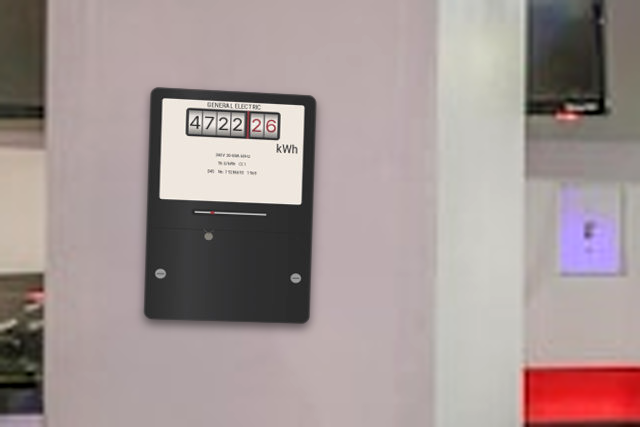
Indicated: 4722.26,kWh
